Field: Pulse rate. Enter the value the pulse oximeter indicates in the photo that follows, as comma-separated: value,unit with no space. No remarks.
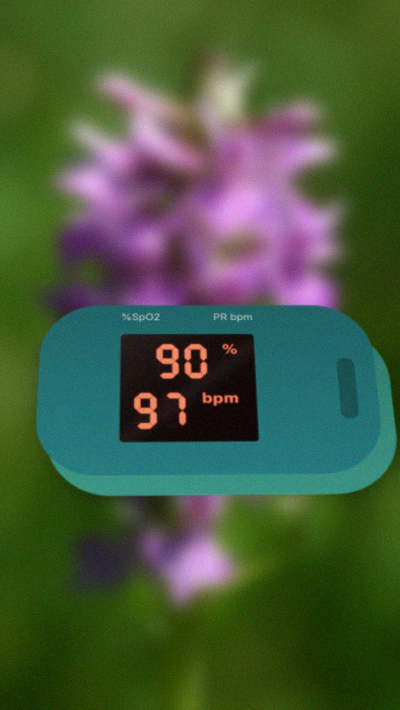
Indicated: 97,bpm
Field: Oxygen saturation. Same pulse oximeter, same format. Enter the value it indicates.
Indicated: 90,%
